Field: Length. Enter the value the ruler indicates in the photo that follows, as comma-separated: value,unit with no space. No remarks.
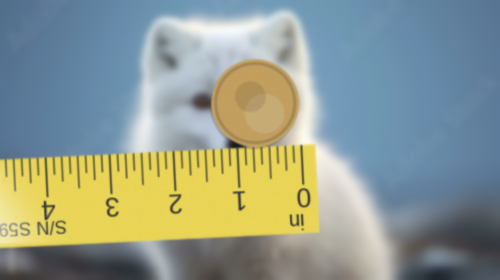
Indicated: 1.375,in
